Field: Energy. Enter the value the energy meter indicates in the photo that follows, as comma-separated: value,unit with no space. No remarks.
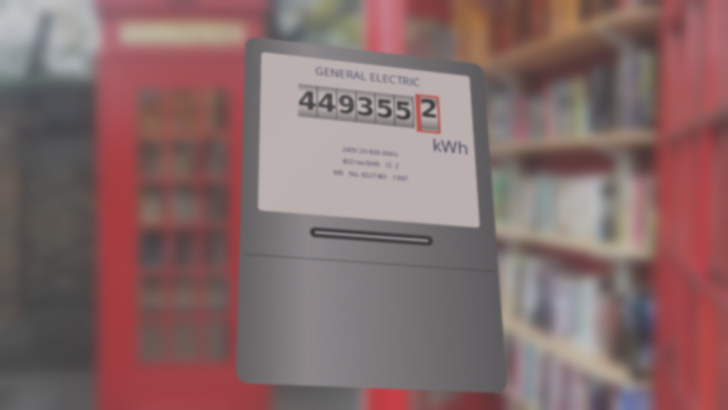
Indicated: 449355.2,kWh
